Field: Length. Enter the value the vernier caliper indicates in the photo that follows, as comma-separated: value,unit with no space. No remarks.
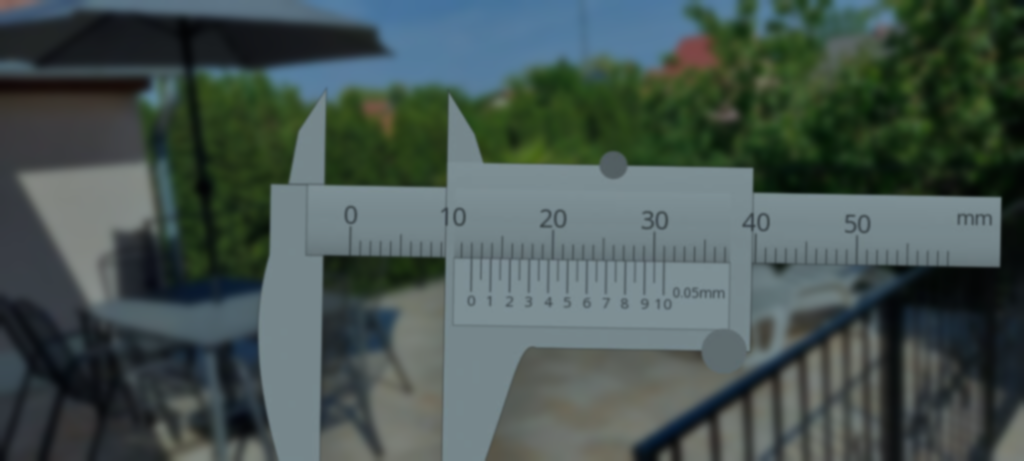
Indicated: 12.0,mm
